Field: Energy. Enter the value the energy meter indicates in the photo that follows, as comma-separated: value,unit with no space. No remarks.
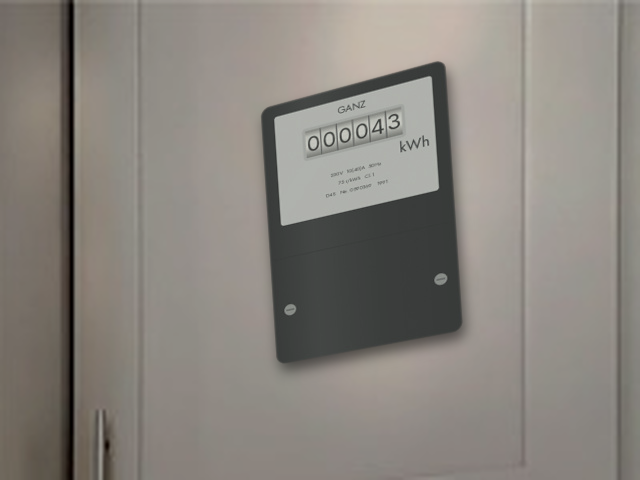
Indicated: 43,kWh
